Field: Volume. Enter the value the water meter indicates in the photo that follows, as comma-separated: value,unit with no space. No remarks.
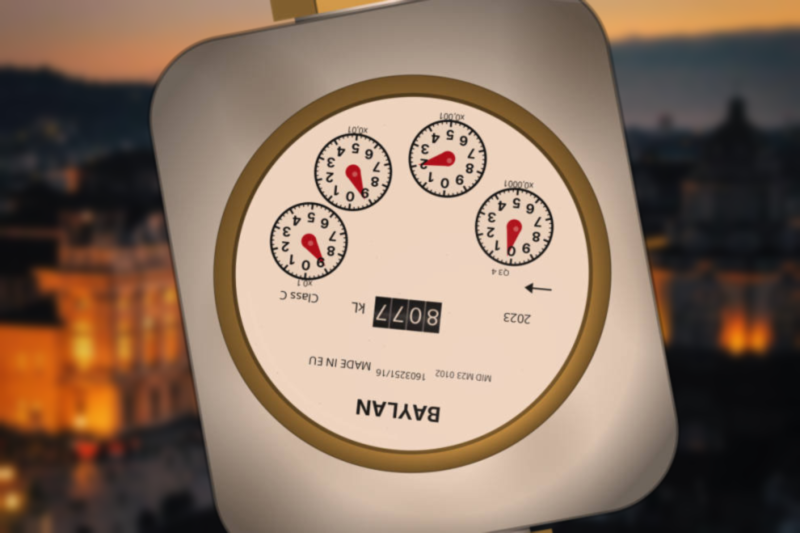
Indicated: 8077.8920,kL
